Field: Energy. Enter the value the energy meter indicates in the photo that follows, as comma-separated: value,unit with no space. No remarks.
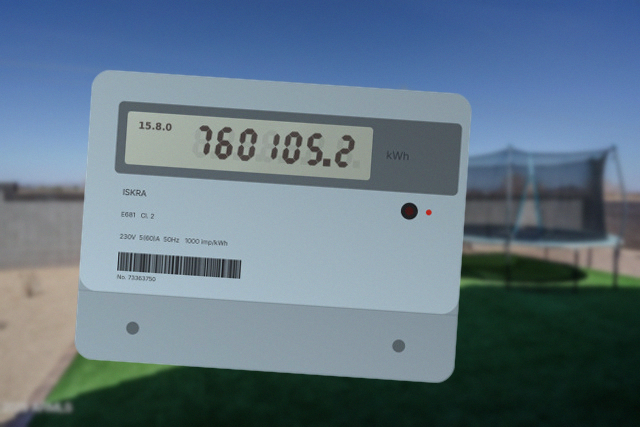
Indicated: 760105.2,kWh
